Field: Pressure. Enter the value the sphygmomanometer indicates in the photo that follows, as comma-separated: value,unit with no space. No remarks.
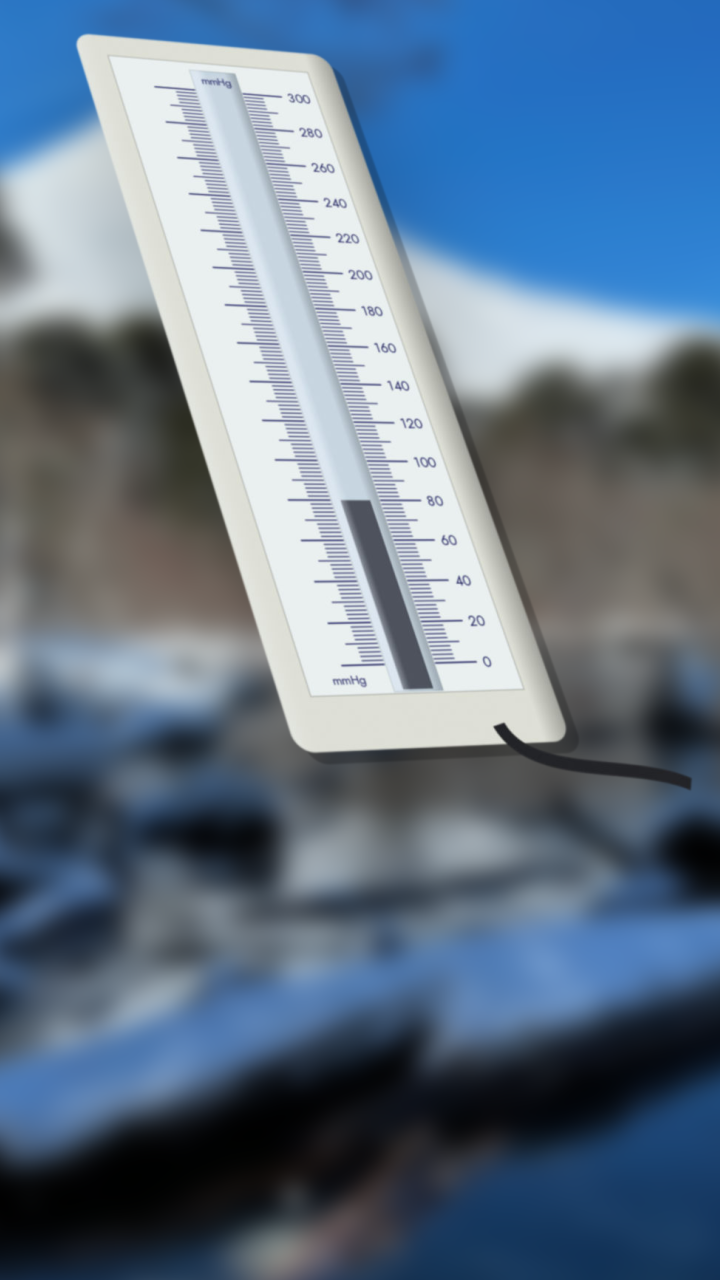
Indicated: 80,mmHg
